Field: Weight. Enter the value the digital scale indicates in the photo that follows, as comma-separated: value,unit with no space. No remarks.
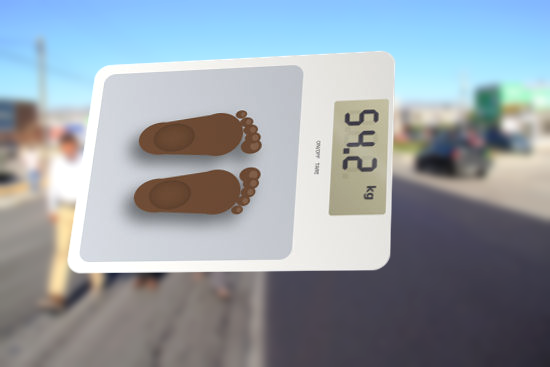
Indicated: 54.2,kg
